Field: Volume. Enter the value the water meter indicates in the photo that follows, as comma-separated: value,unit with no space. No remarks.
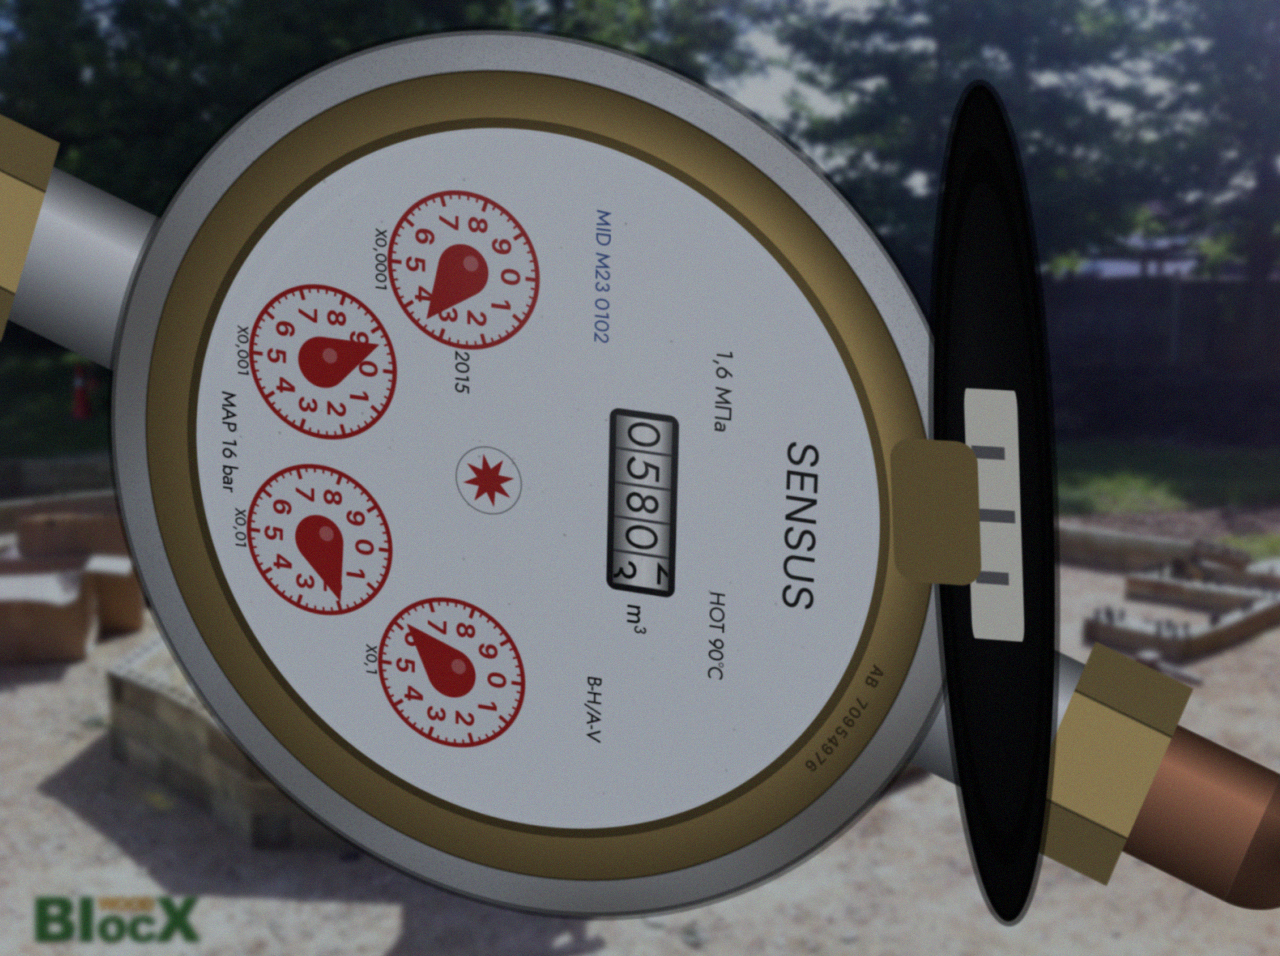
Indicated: 5802.6193,m³
